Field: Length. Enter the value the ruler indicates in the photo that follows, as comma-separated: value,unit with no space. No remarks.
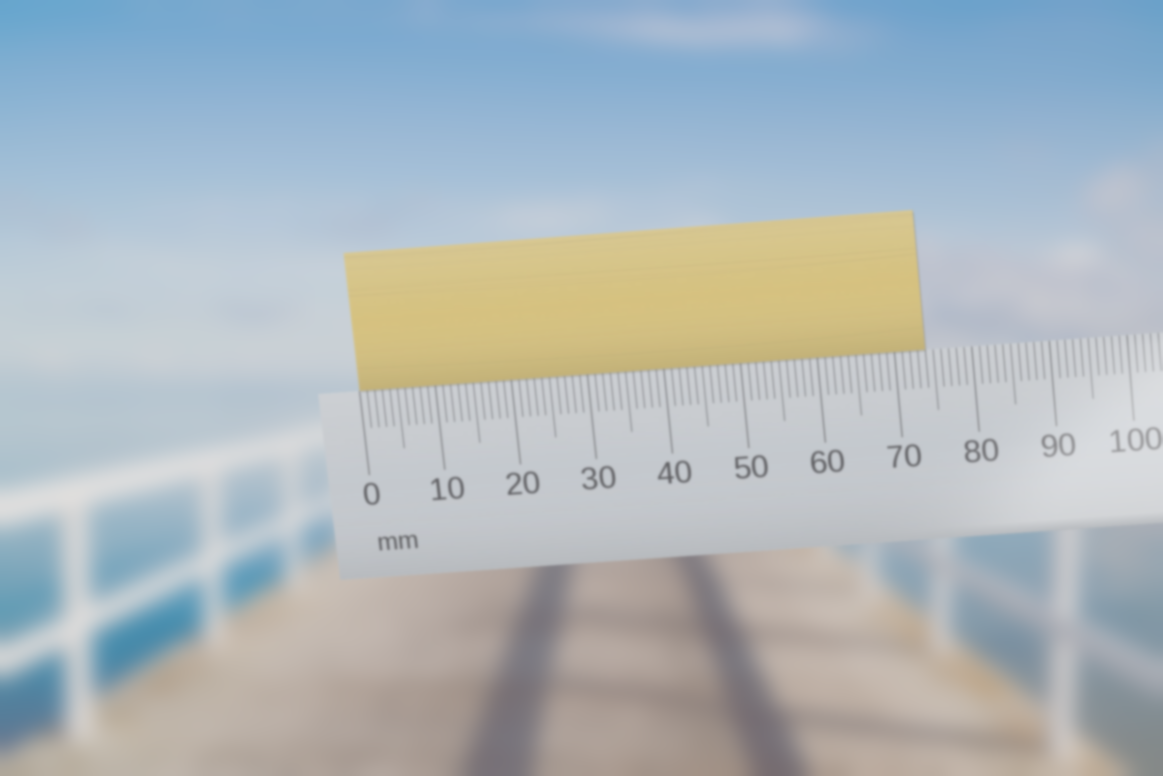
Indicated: 74,mm
